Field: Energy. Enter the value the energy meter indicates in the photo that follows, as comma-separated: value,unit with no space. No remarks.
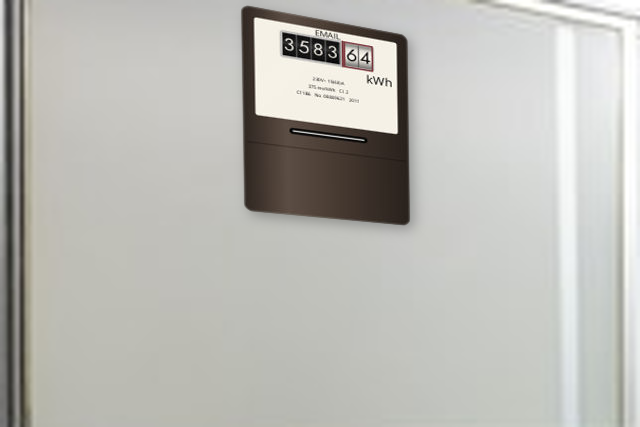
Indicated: 3583.64,kWh
